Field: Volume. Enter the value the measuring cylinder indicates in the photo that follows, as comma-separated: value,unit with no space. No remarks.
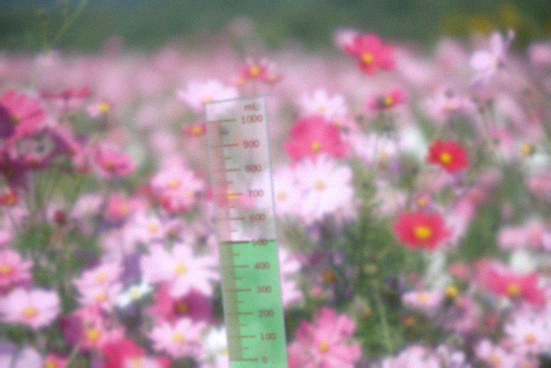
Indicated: 500,mL
